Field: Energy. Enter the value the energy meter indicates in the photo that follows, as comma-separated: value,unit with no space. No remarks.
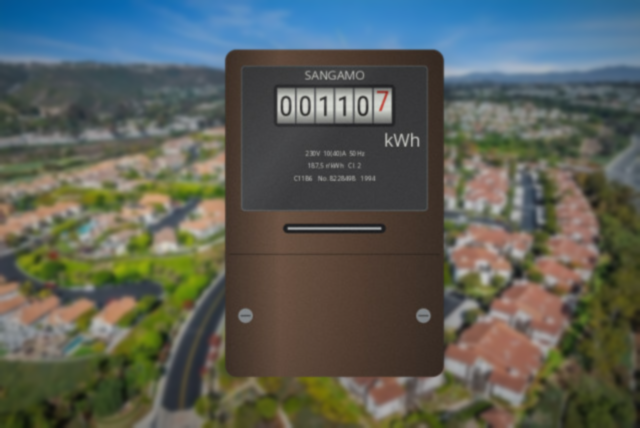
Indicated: 110.7,kWh
